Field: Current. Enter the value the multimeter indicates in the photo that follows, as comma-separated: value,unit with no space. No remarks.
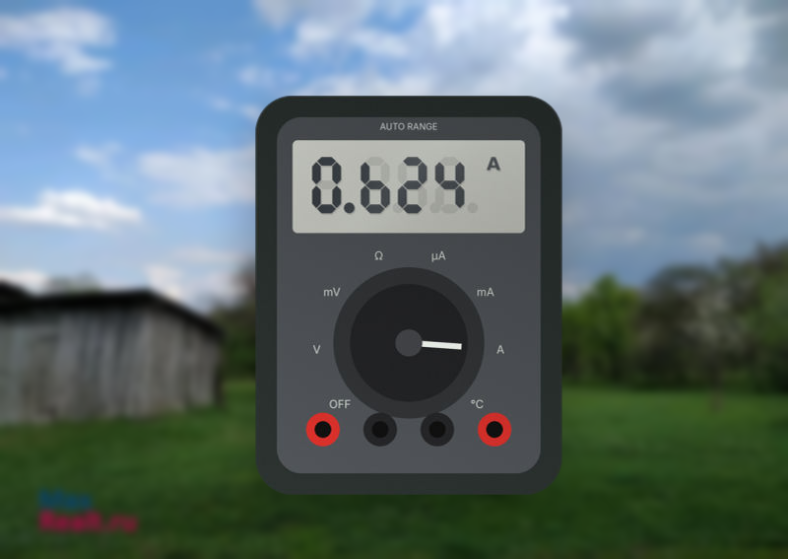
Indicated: 0.624,A
